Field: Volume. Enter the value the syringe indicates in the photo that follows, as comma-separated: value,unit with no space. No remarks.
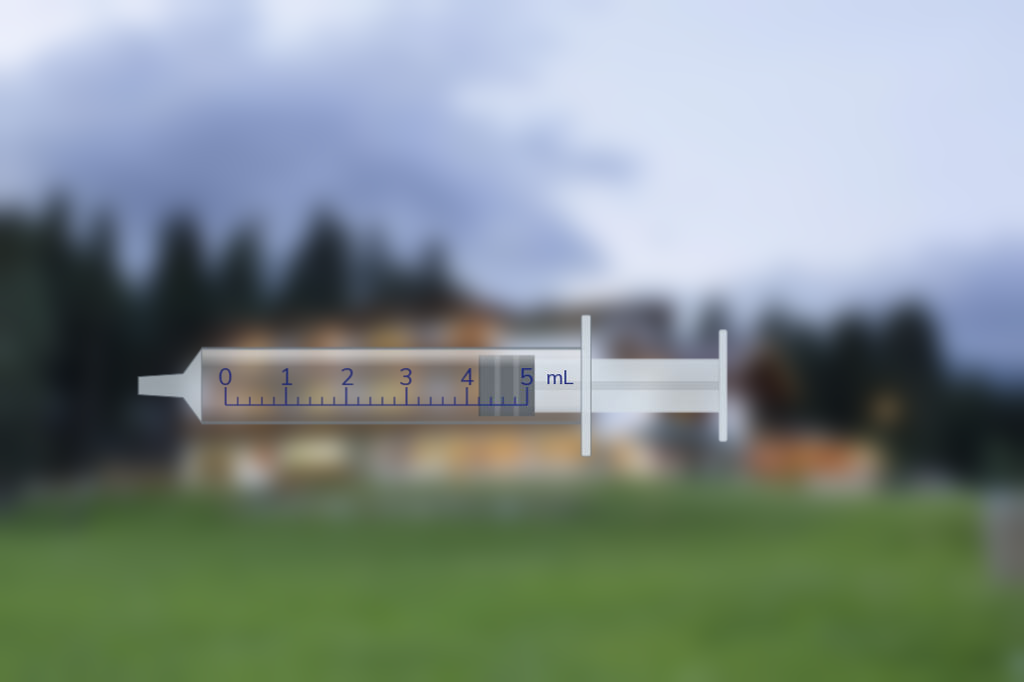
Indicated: 4.2,mL
